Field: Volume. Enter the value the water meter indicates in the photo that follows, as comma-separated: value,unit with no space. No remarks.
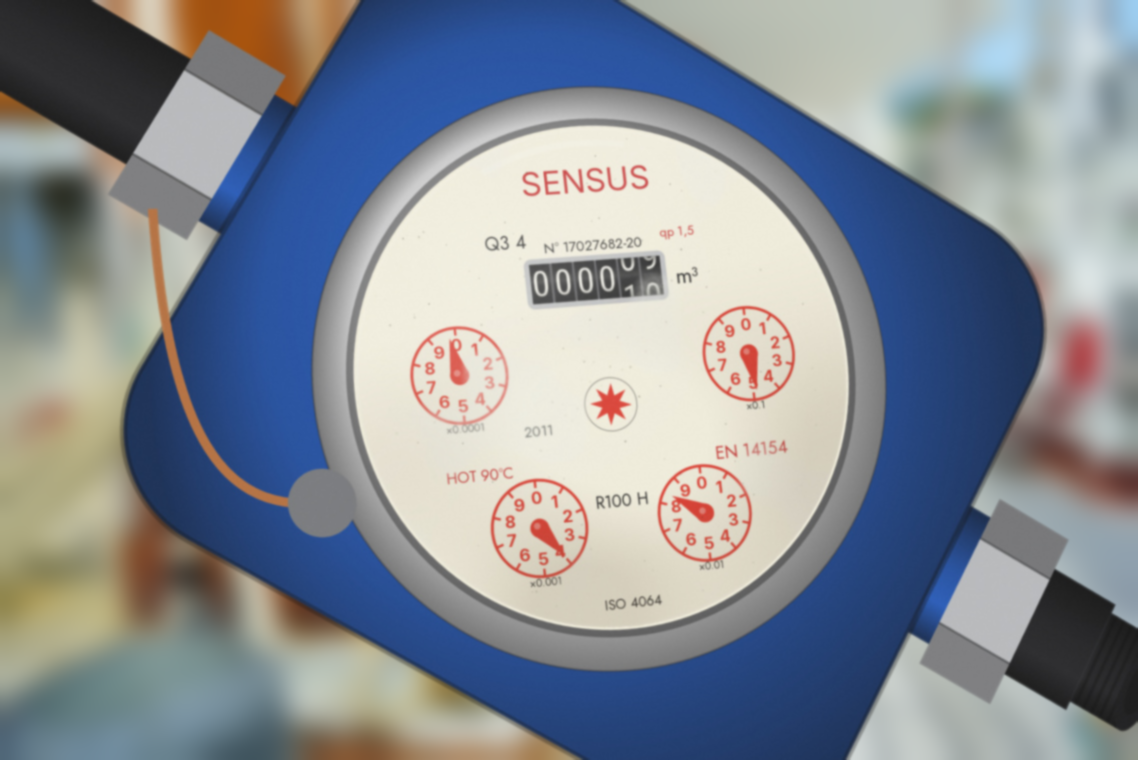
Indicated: 9.4839,m³
